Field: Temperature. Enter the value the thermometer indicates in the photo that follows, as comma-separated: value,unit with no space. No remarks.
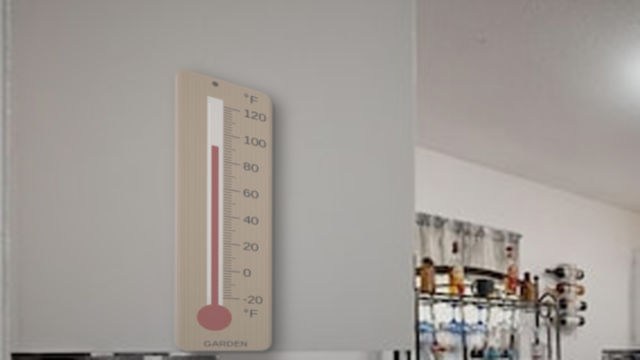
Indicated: 90,°F
